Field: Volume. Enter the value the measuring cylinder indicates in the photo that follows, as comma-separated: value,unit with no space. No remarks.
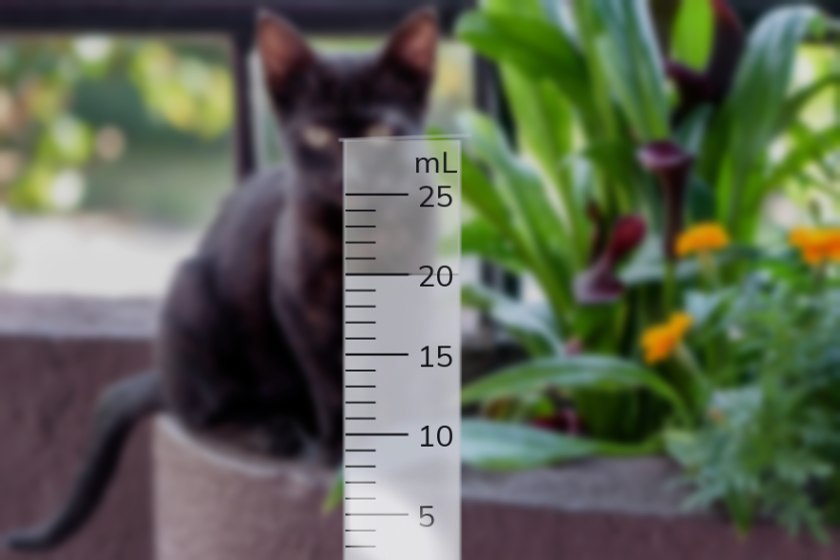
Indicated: 20,mL
